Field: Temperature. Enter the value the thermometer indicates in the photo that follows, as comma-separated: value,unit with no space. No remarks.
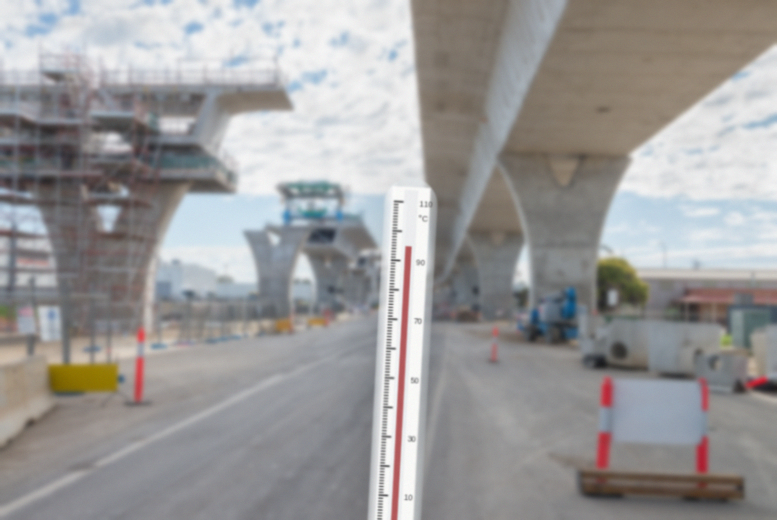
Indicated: 95,°C
